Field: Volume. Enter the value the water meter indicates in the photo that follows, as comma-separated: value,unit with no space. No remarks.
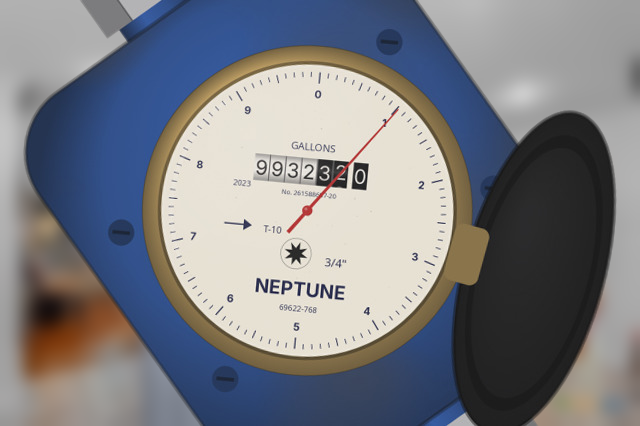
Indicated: 9932321.0,gal
